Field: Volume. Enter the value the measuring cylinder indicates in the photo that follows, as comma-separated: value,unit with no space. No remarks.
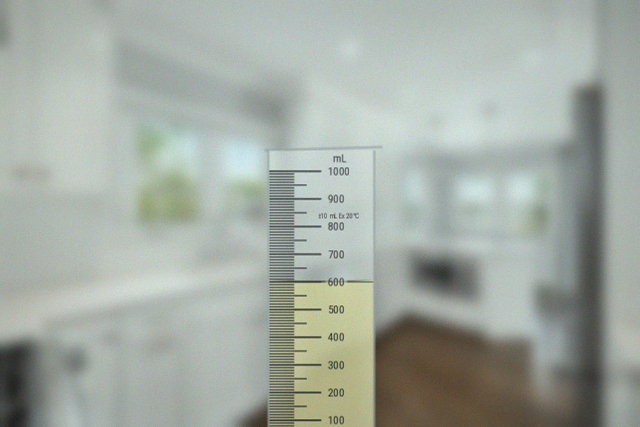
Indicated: 600,mL
